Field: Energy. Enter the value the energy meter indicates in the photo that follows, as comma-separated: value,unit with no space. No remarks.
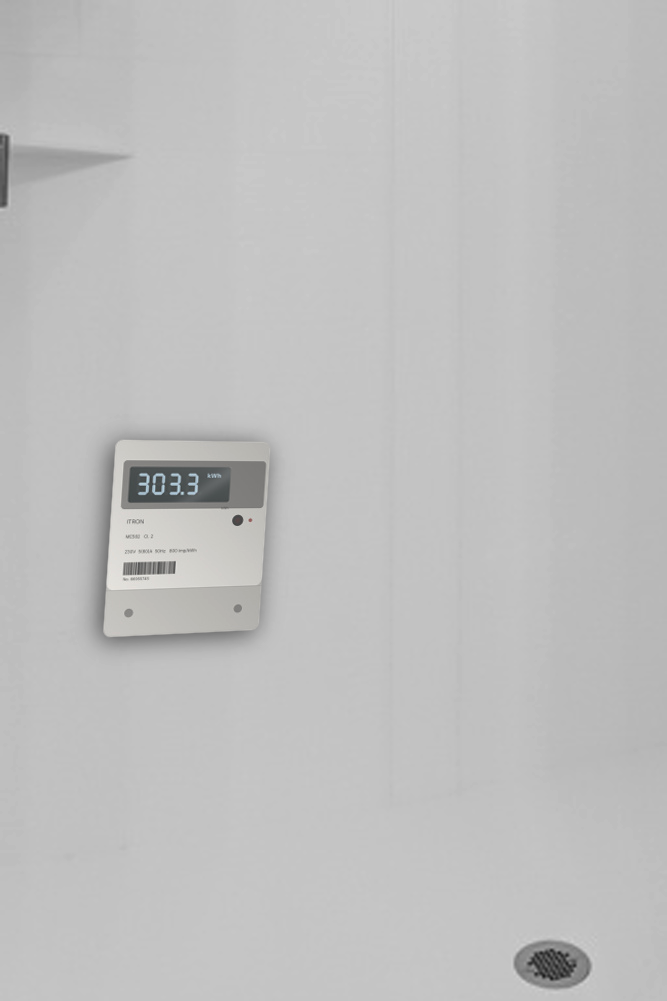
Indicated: 303.3,kWh
